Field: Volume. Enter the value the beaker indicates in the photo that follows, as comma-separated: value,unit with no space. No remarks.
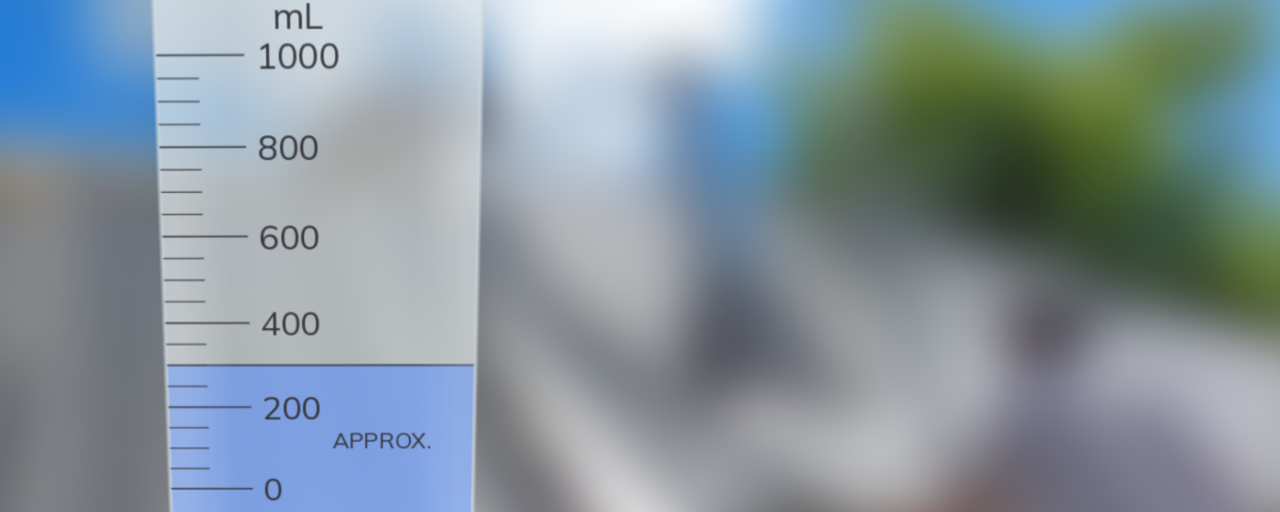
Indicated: 300,mL
